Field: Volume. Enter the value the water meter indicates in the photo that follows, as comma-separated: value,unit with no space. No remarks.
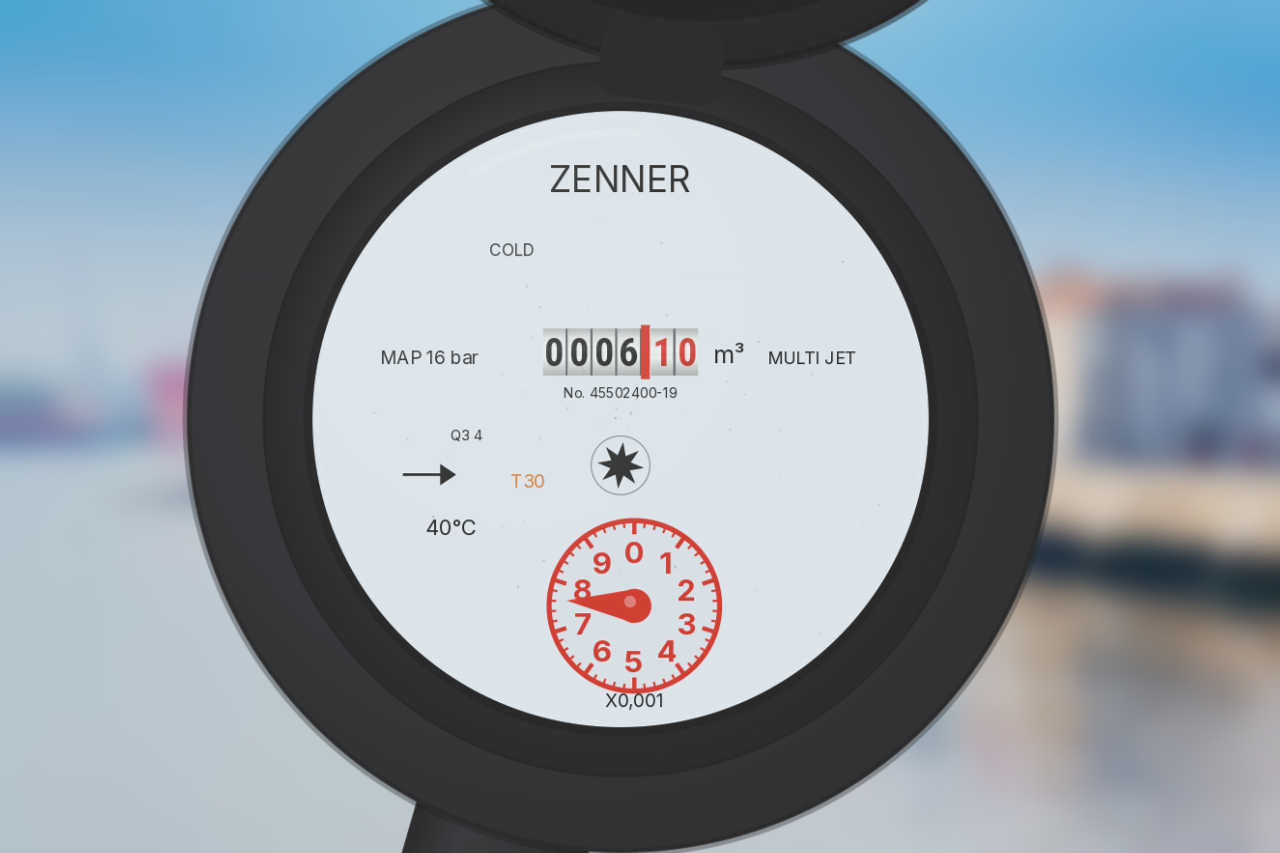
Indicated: 6.107,m³
